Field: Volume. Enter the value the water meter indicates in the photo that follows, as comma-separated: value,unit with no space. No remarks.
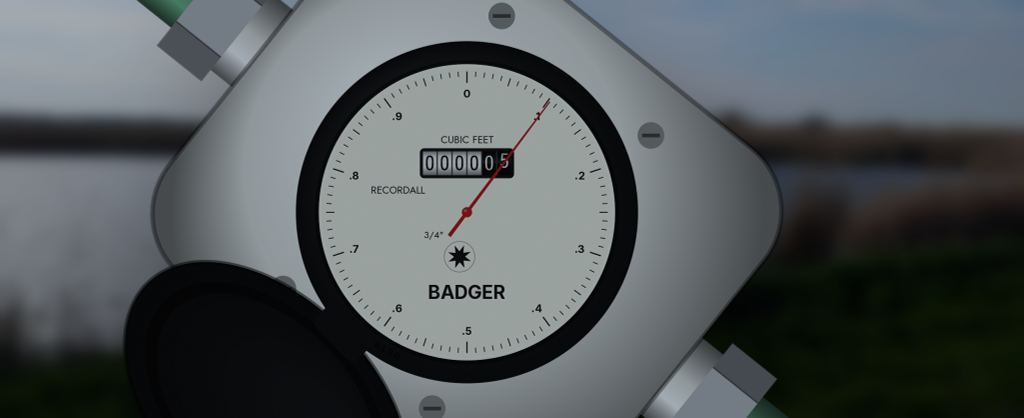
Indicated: 5.10,ft³
